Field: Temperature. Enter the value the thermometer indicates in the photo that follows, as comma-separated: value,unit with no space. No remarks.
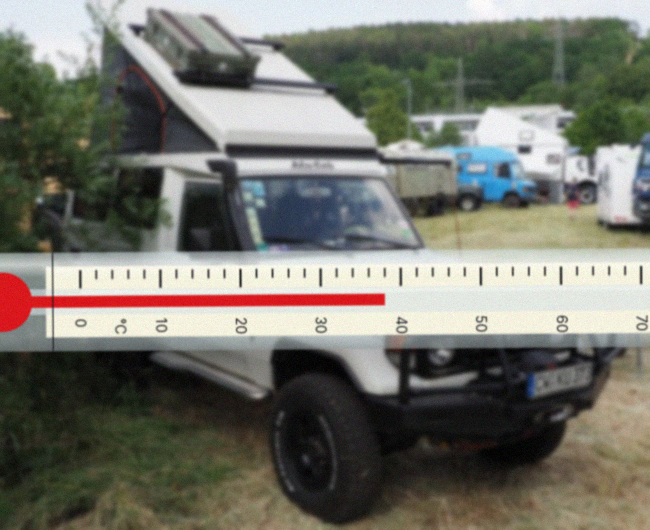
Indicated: 38,°C
